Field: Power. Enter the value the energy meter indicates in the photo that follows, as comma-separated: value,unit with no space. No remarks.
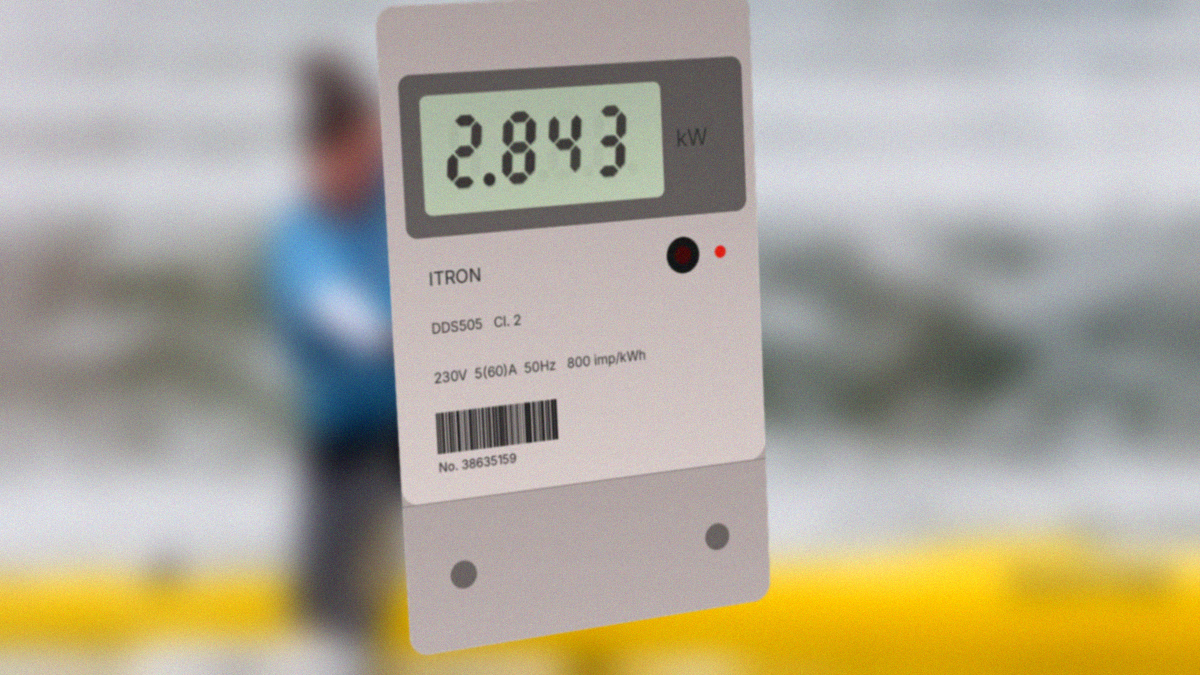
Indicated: 2.843,kW
